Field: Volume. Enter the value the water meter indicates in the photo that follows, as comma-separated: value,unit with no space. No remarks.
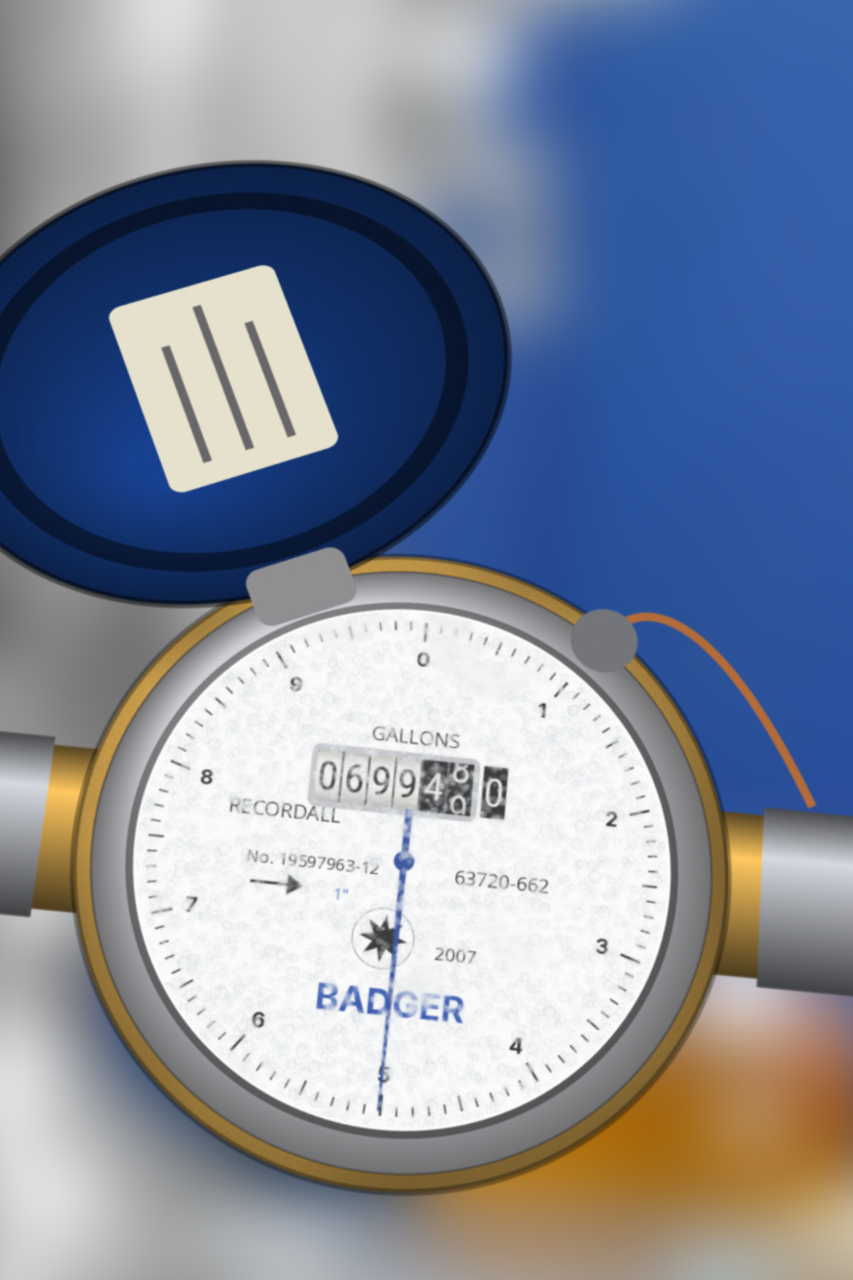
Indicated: 699485.0,gal
